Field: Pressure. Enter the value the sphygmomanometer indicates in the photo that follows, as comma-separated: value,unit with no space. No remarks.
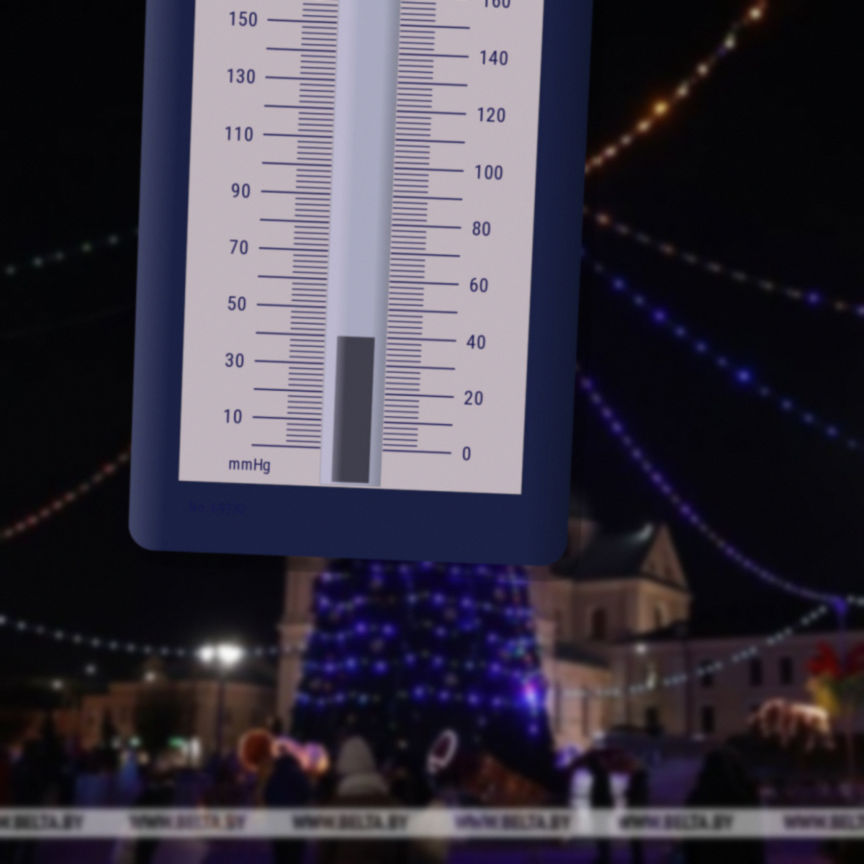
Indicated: 40,mmHg
